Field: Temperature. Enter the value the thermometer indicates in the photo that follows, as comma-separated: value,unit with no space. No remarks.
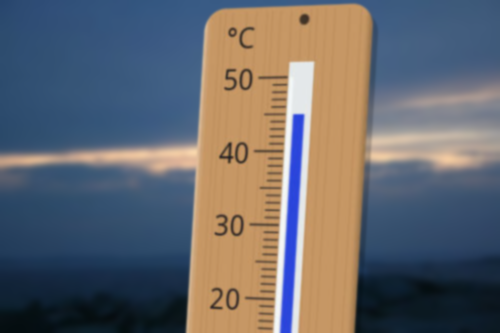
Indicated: 45,°C
